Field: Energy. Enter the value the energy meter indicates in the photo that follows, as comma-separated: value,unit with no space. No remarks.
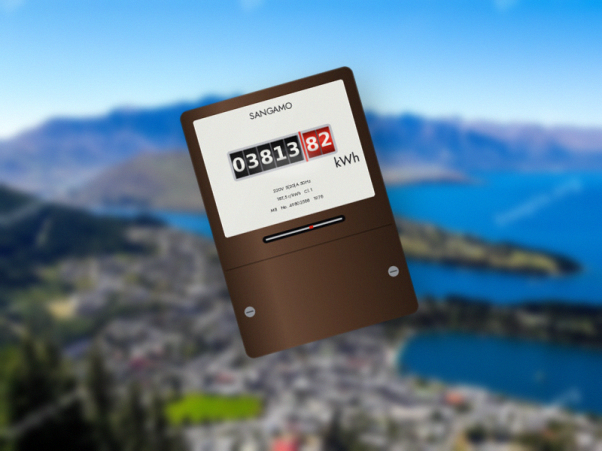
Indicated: 3813.82,kWh
